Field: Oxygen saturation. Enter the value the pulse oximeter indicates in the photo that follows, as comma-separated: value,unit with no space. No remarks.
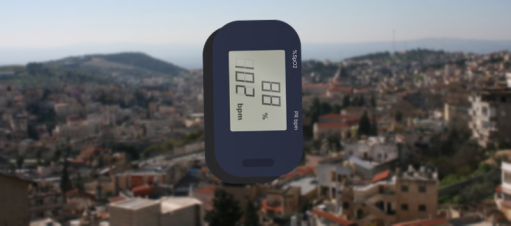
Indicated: 88,%
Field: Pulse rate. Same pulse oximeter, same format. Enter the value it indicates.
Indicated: 102,bpm
